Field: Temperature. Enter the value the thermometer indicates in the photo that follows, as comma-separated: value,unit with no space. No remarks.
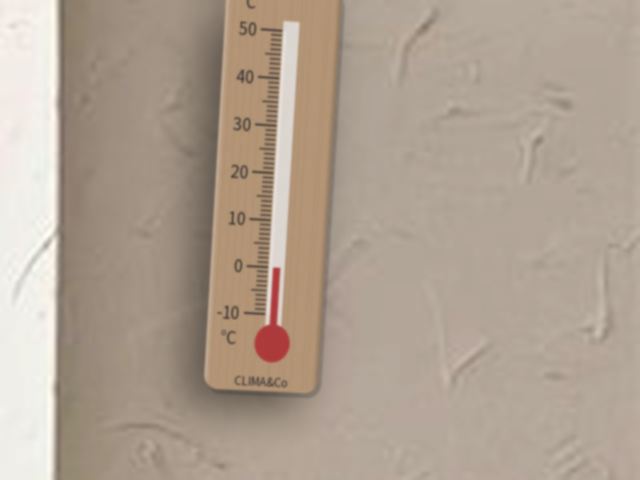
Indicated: 0,°C
